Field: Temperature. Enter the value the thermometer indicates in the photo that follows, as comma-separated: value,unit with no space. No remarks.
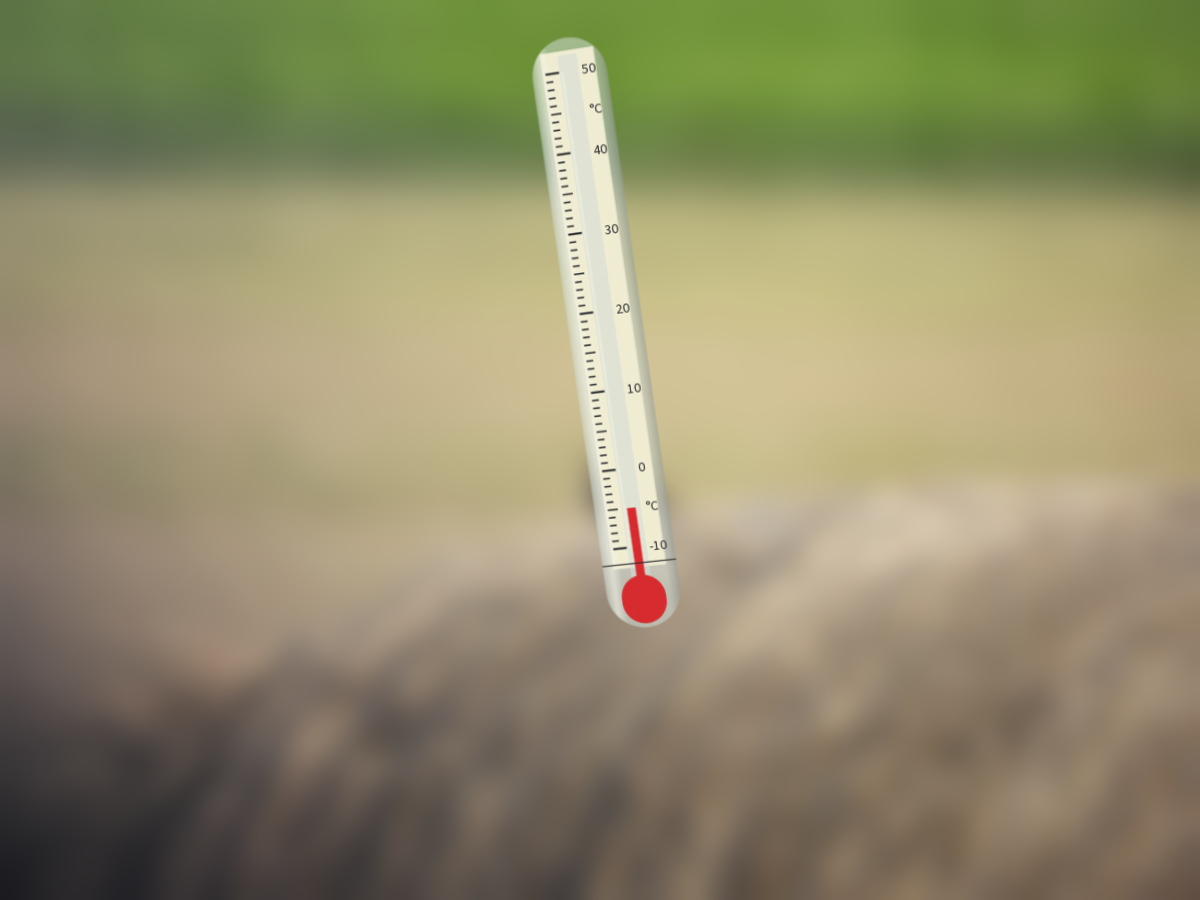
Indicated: -5,°C
